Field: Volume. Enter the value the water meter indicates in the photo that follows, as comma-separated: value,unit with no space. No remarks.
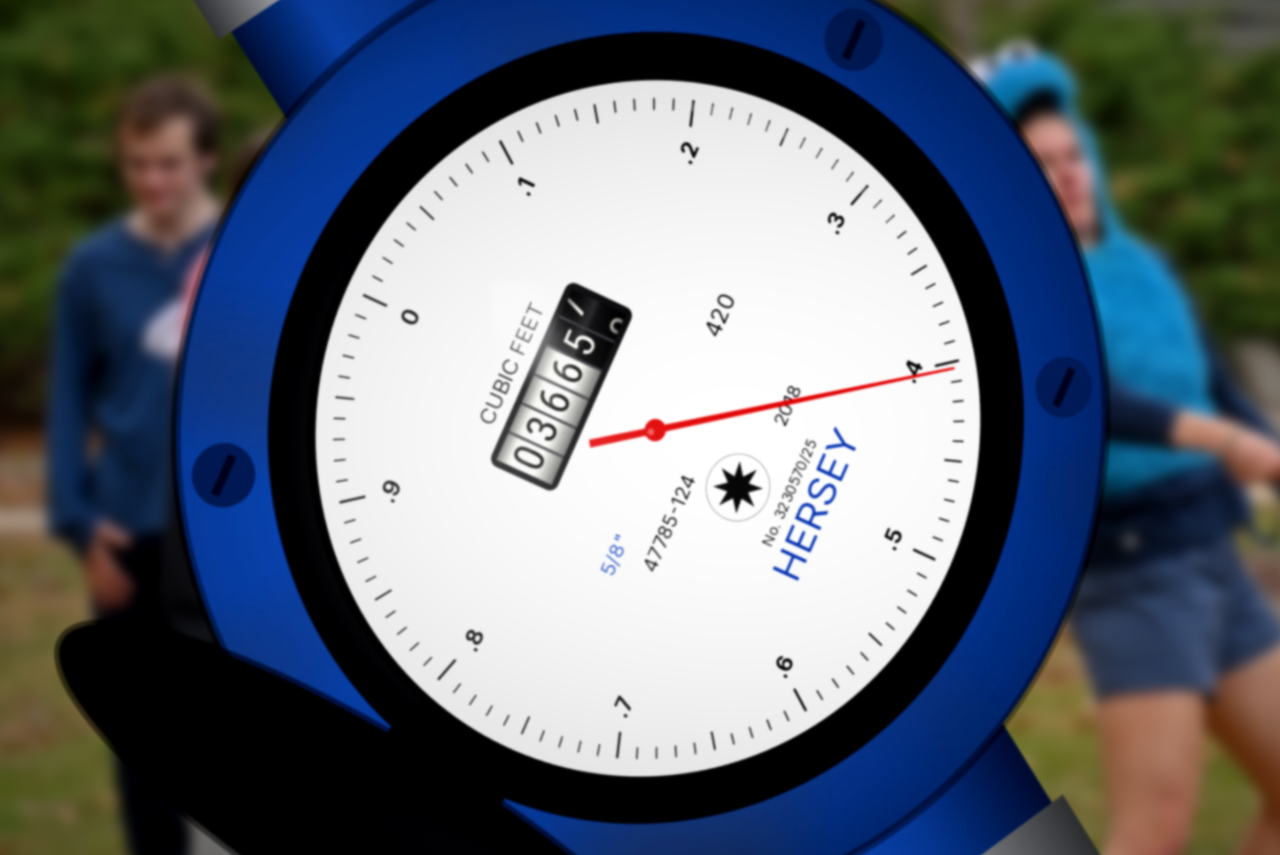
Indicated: 36657.40,ft³
